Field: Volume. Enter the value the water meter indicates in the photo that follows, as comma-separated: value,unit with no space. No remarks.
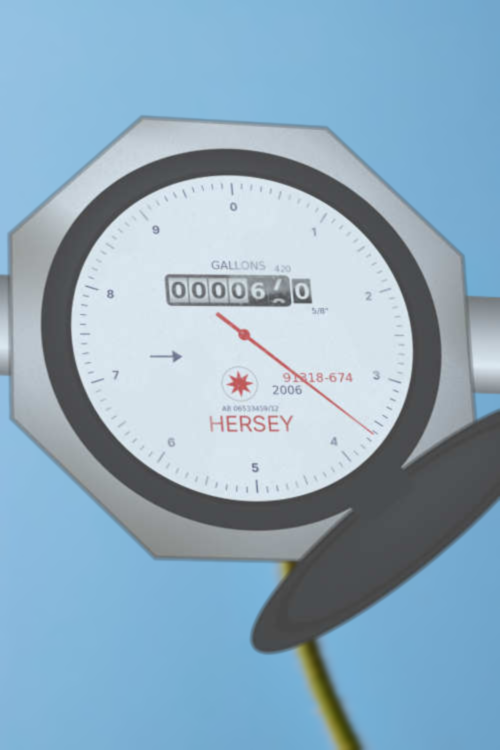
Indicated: 673.6,gal
